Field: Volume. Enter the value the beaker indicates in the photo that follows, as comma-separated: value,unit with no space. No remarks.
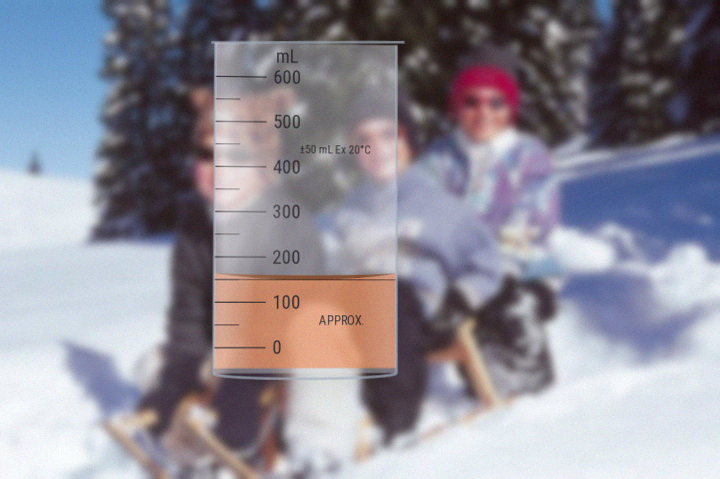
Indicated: 150,mL
